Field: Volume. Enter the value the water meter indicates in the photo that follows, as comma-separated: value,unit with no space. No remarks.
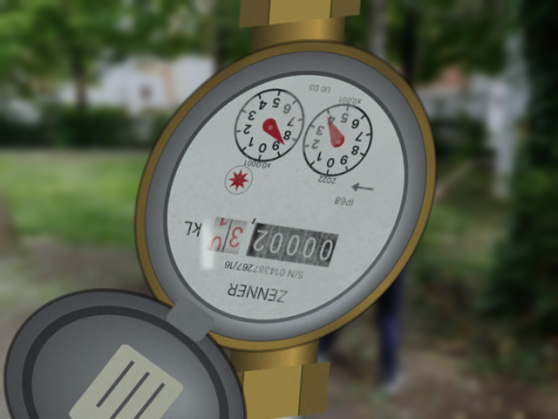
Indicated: 2.3038,kL
